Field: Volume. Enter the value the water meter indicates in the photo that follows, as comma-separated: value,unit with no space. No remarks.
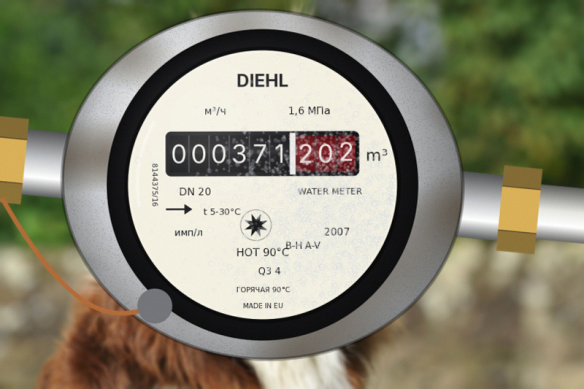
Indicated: 371.202,m³
